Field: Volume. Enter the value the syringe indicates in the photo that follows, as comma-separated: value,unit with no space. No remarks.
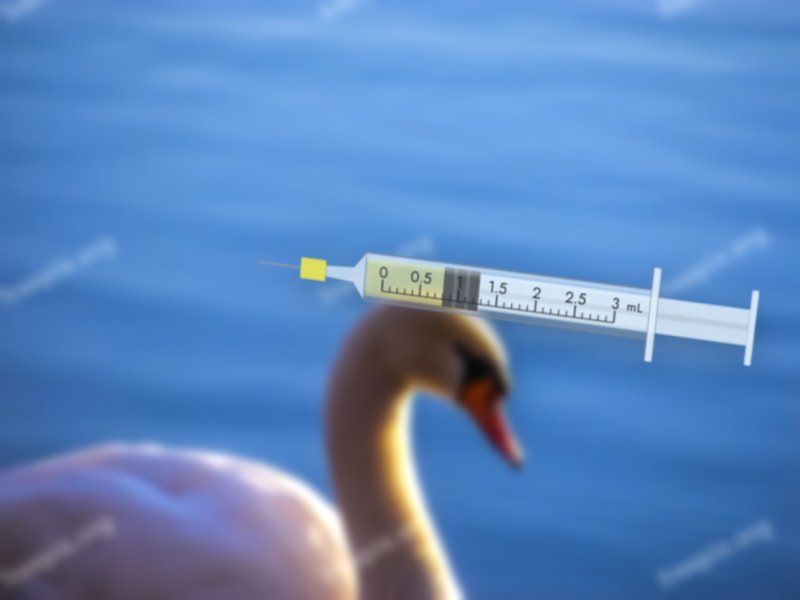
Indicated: 0.8,mL
